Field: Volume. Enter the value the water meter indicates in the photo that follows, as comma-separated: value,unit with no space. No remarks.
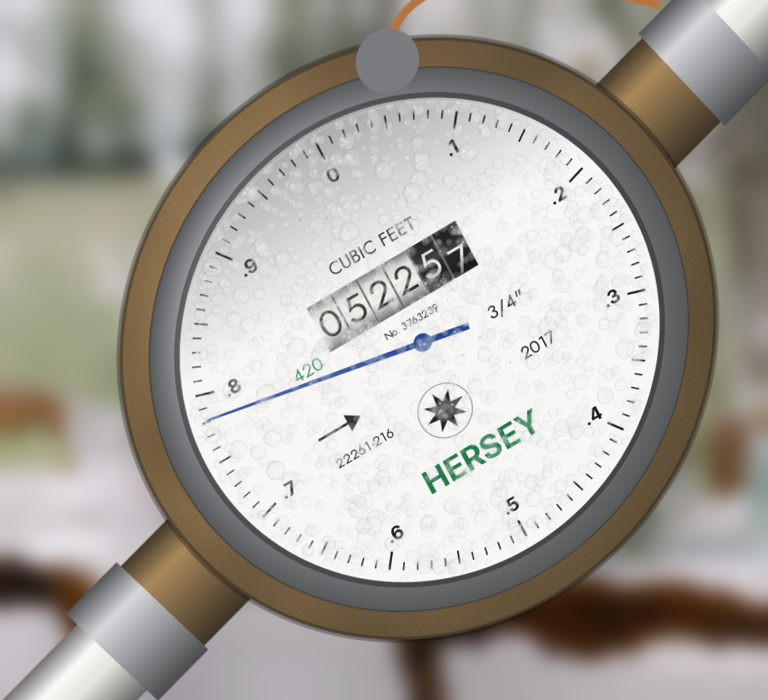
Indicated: 52256.78,ft³
